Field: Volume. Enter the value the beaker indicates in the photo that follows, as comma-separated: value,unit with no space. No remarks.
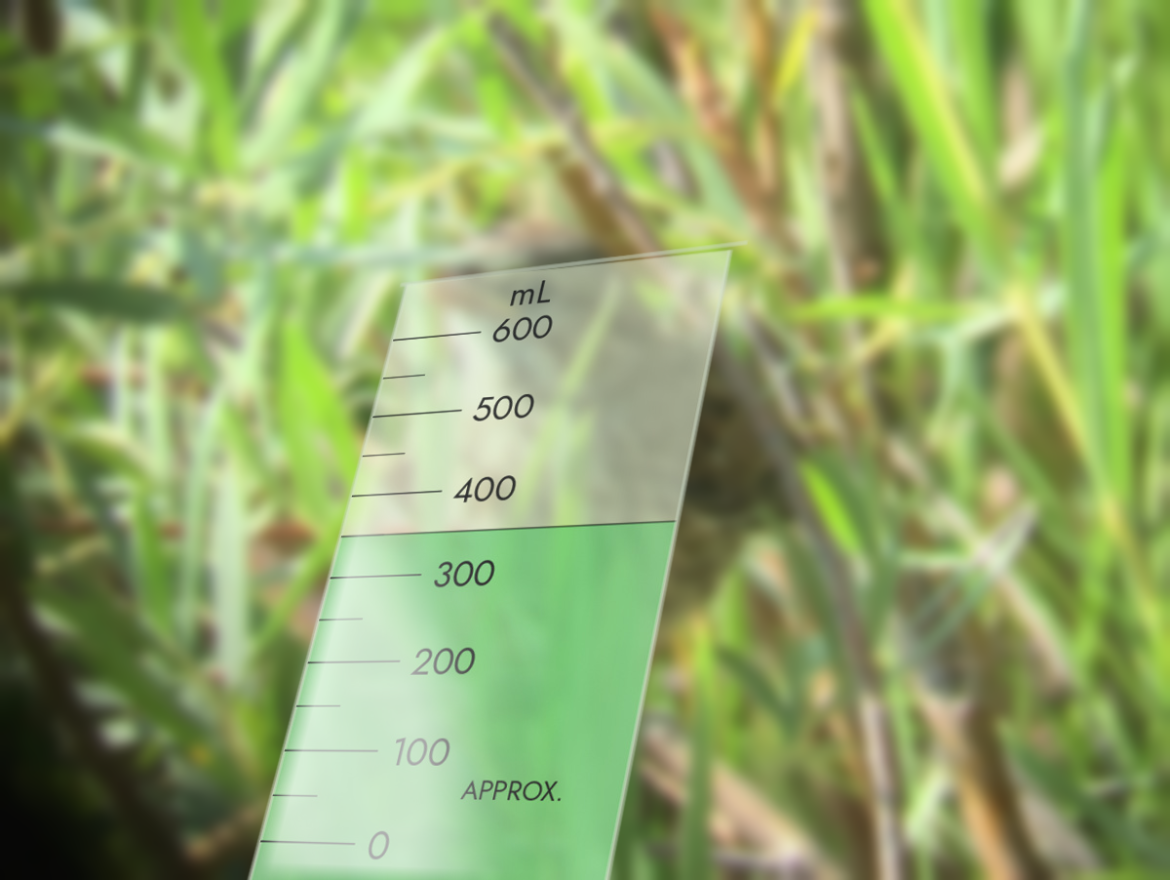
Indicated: 350,mL
